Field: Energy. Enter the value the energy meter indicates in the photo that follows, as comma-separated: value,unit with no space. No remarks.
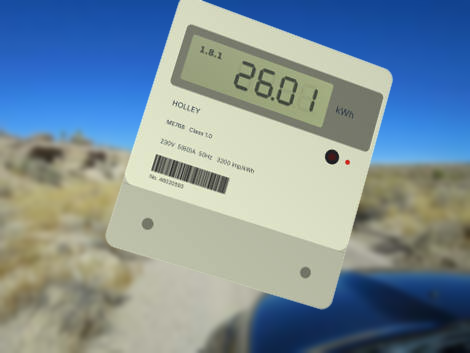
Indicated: 26.01,kWh
